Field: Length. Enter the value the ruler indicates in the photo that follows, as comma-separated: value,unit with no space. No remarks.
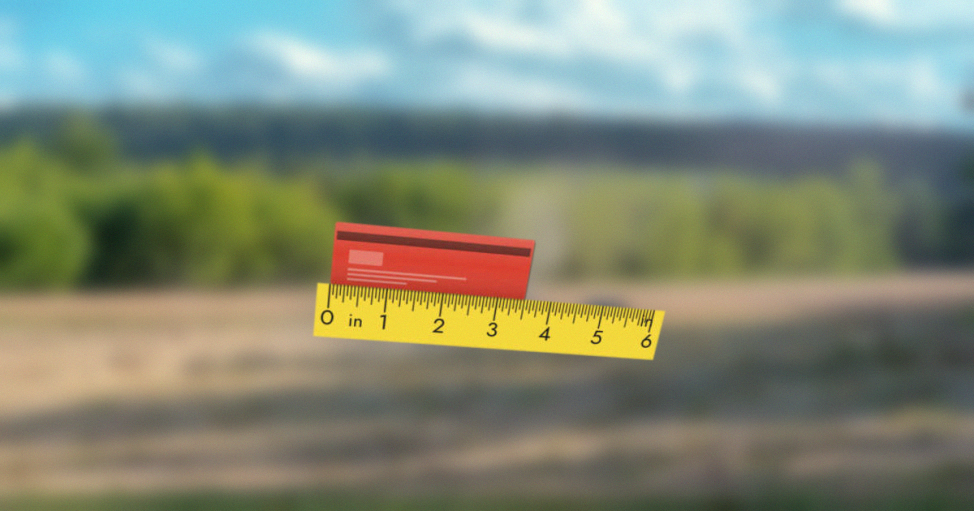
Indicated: 3.5,in
